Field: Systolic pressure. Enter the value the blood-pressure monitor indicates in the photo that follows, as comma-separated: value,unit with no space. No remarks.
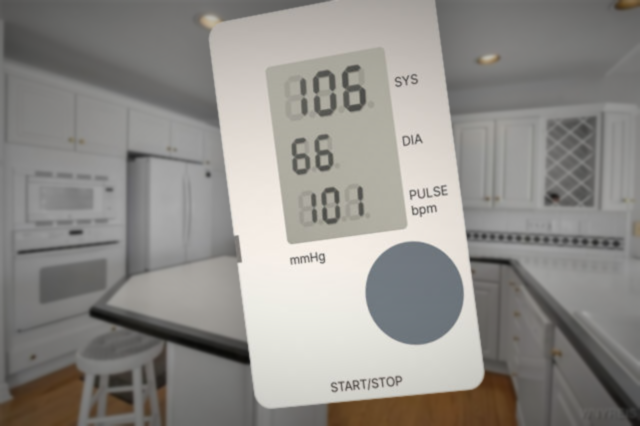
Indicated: 106,mmHg
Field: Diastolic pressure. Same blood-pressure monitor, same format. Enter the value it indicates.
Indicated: 66,mmHg
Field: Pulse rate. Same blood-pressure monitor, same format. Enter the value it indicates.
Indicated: 101,bpm
